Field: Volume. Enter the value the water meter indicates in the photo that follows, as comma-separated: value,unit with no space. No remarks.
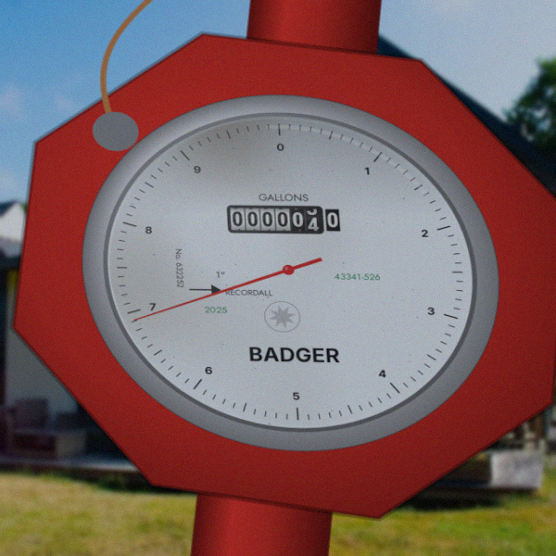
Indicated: 36.9,gal
